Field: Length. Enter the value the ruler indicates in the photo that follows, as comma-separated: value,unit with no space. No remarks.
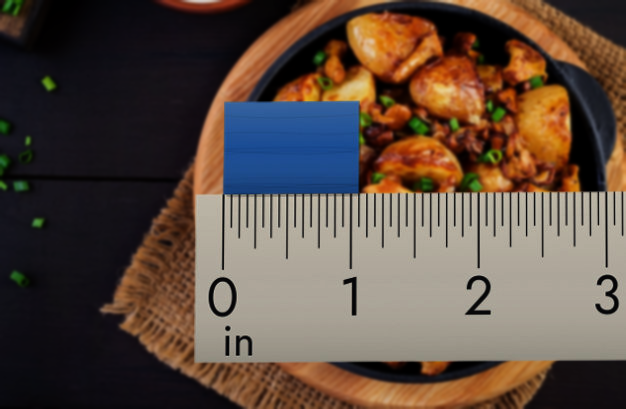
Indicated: 1.0625,in
